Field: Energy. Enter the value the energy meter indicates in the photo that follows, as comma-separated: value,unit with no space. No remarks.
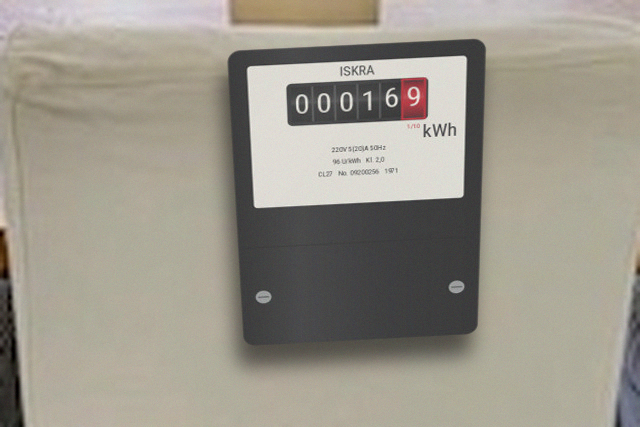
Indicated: 16.9,kWh
